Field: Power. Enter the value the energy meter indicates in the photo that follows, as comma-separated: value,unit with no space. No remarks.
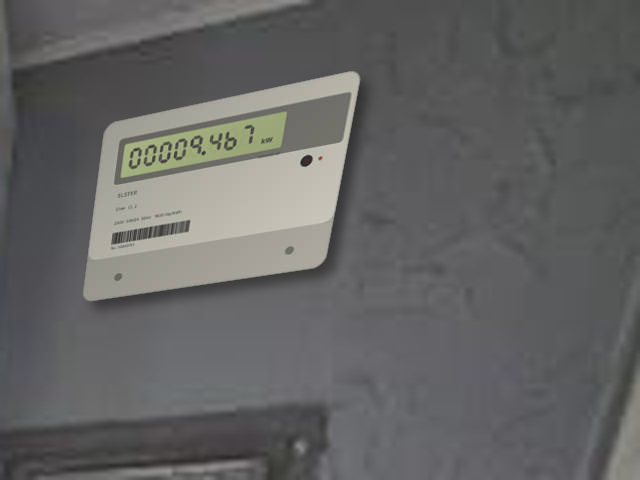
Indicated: 9.467,kW
